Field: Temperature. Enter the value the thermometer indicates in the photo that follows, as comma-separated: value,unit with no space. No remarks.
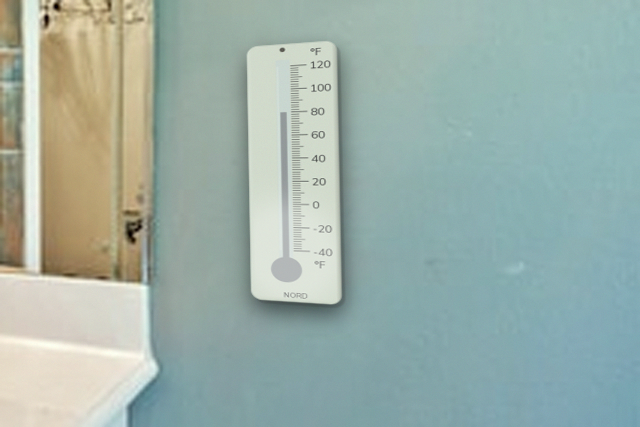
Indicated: 80,°F
